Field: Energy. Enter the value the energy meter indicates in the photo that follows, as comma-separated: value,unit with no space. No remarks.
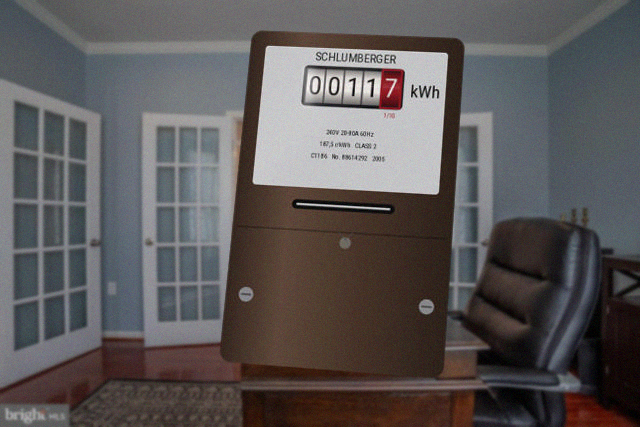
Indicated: 11.7,kWh
